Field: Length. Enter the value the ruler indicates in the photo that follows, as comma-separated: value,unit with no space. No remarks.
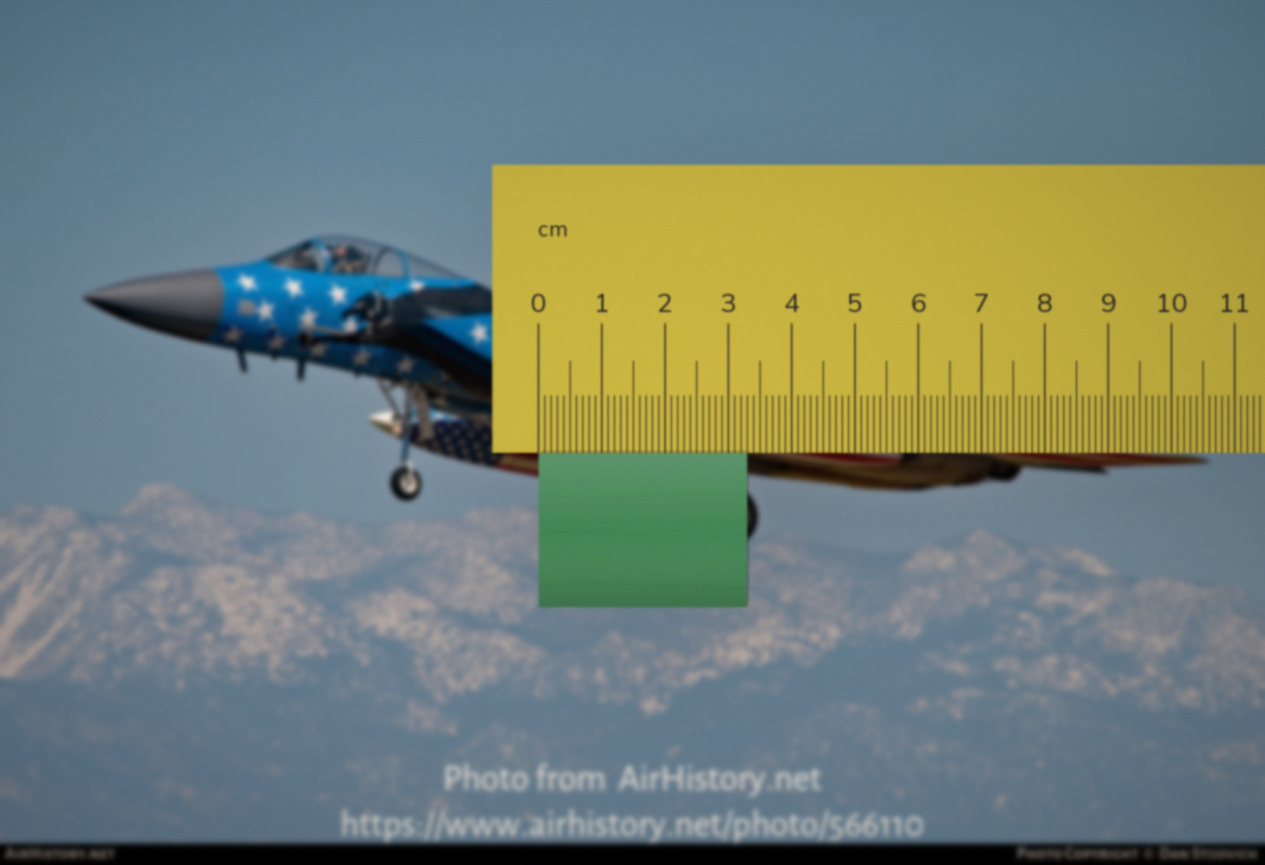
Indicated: 3.3,cm
